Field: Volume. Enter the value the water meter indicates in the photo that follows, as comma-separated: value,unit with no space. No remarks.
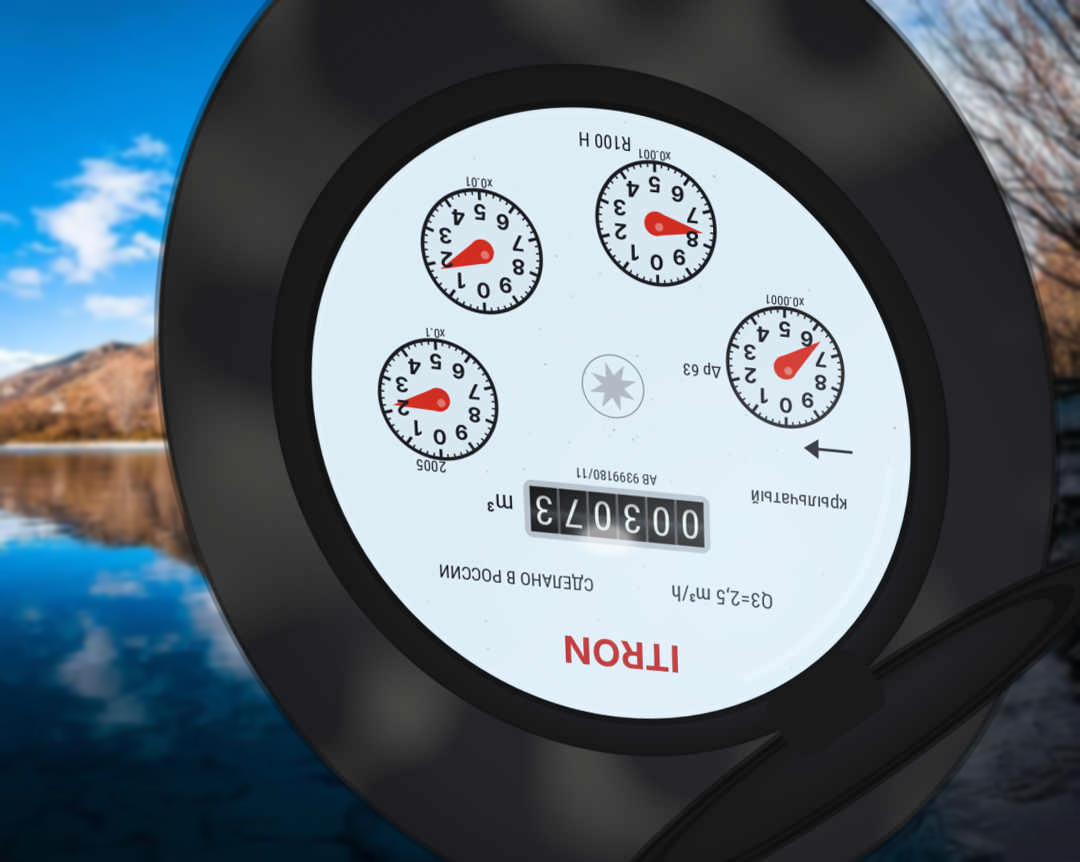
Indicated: 3073.2176,m³
